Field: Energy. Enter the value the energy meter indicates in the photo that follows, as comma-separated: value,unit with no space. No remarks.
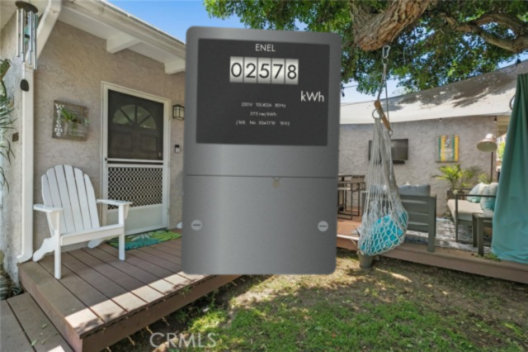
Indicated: 2578,kWh
